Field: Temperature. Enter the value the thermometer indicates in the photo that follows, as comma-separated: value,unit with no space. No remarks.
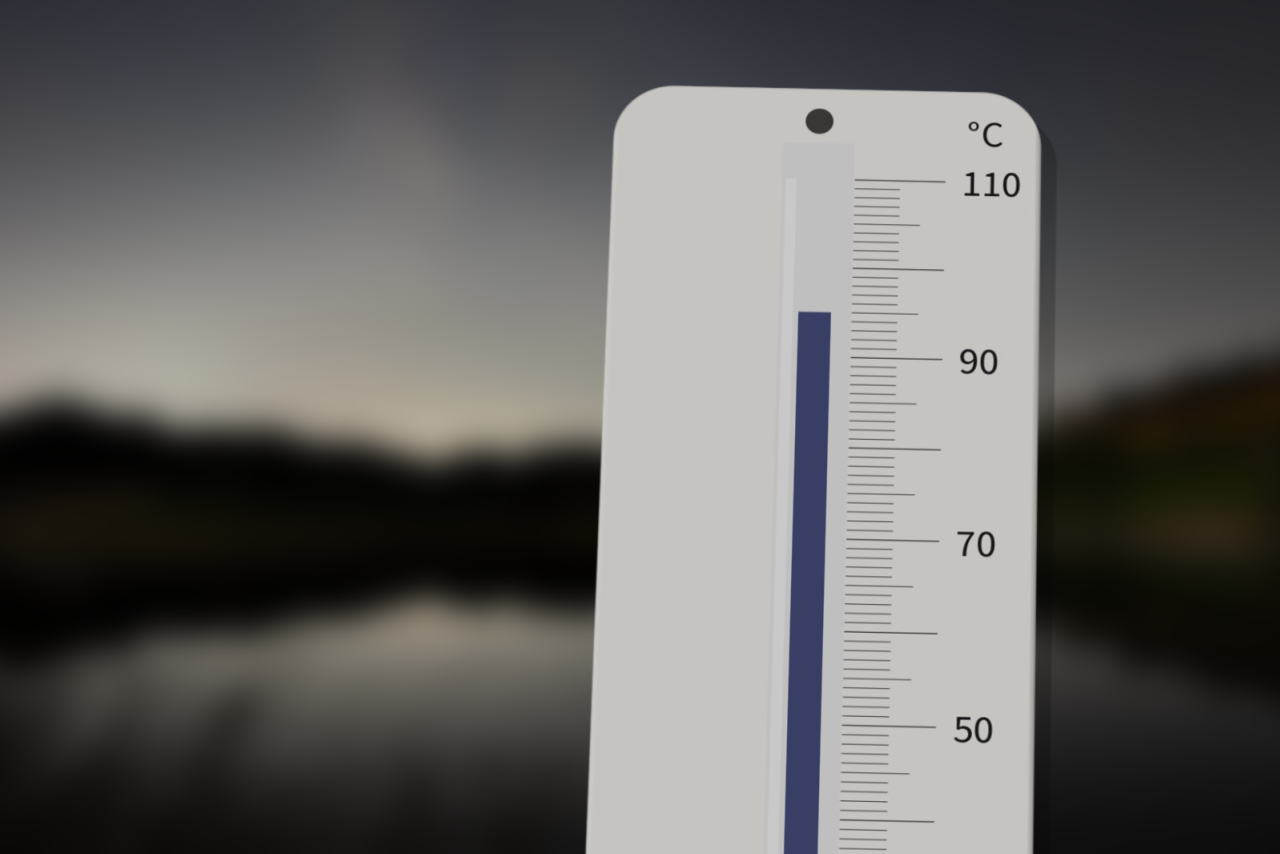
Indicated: 95,°C
